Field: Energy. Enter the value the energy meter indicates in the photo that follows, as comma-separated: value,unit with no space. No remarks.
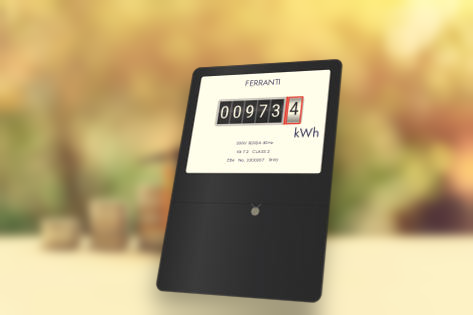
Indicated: 973.4,kWh
